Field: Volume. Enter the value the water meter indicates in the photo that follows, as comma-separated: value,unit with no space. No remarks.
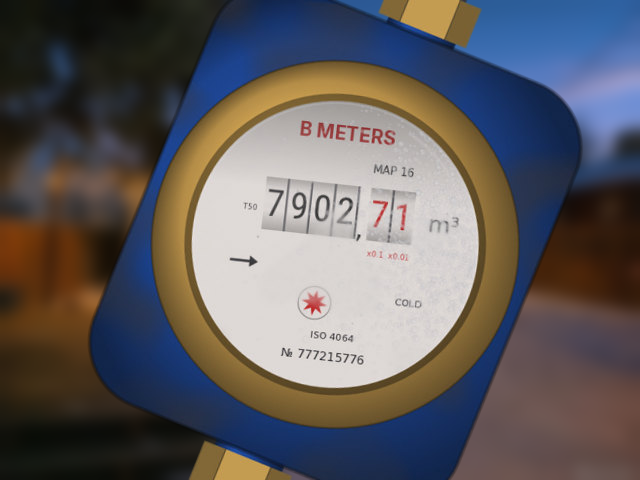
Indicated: 7902.71,m³
